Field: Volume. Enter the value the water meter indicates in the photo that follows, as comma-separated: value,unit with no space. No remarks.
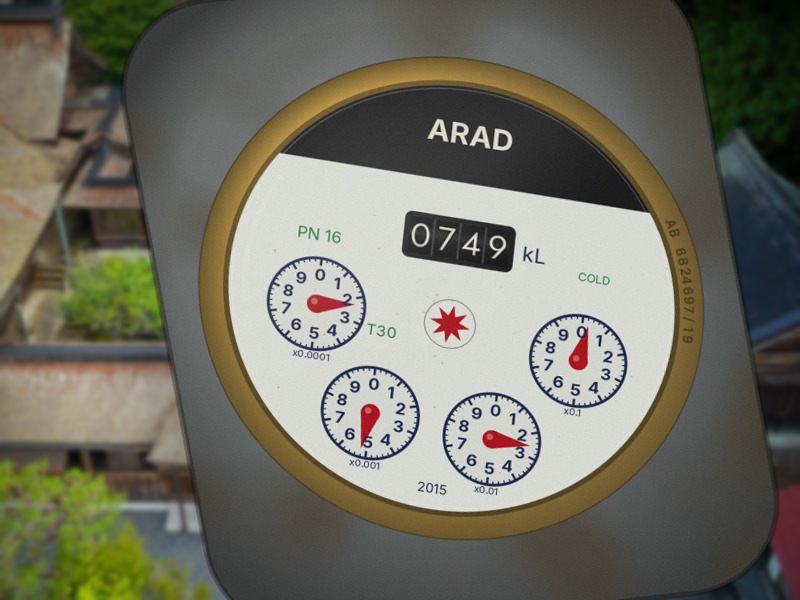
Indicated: 749.0252,kL
